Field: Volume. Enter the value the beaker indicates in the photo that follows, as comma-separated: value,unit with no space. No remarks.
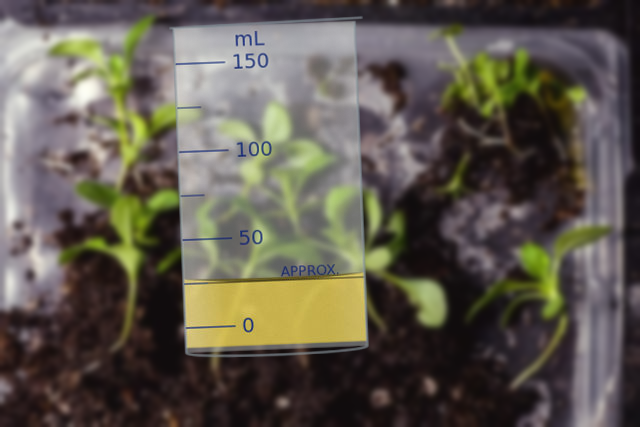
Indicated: 25,mL
